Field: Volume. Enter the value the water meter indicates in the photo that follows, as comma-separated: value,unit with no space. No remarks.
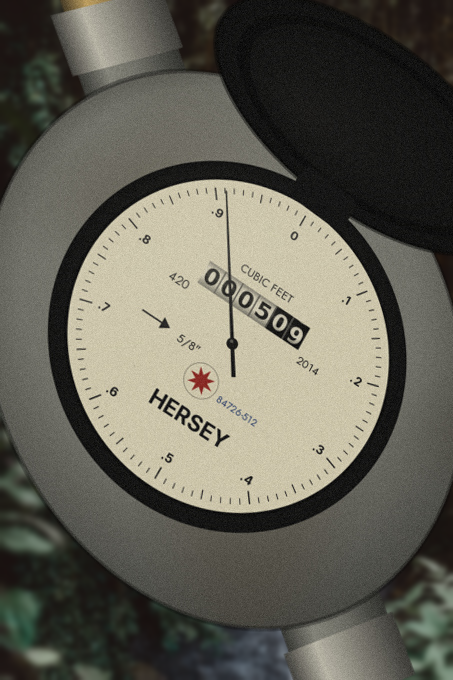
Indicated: 508.91,ft³
